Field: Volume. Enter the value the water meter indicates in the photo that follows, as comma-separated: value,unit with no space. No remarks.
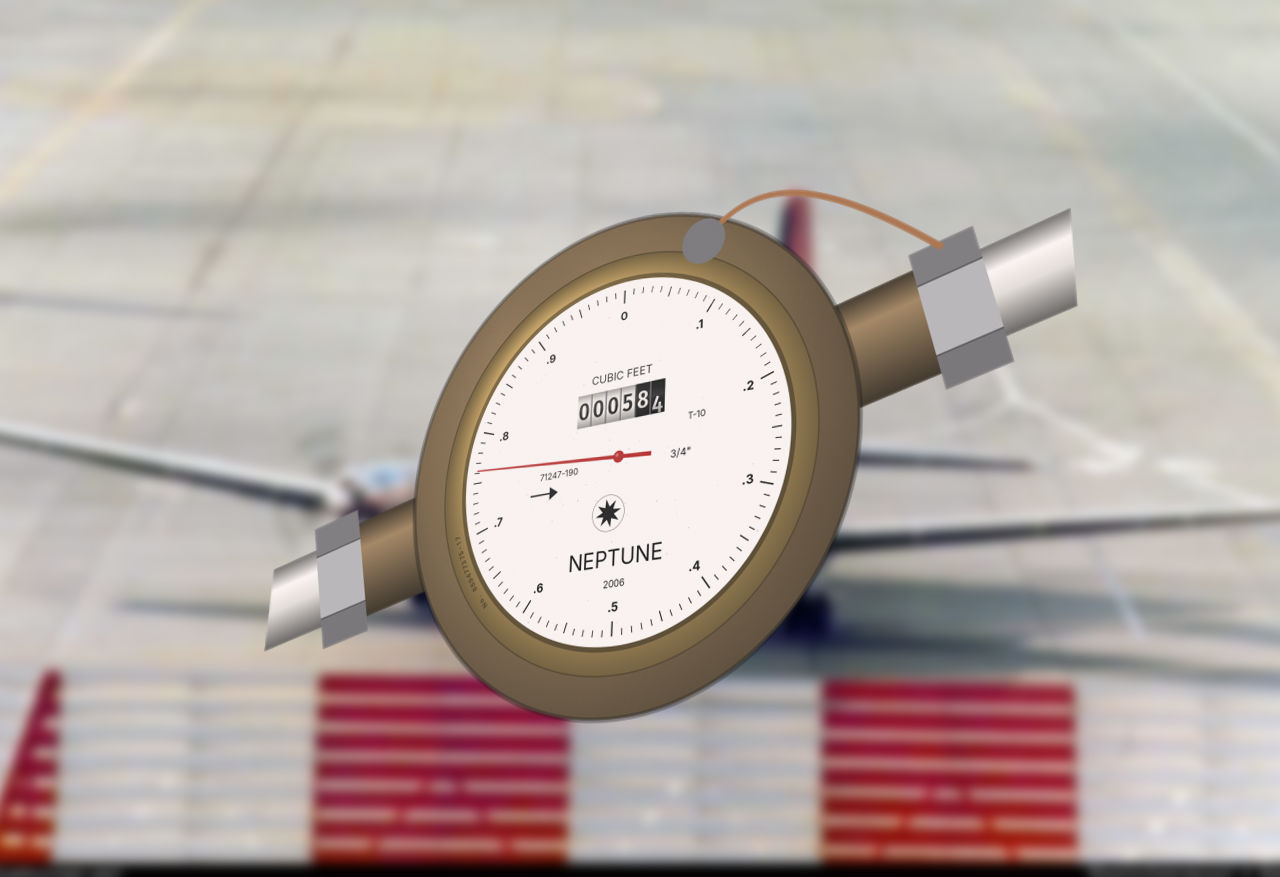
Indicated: 583.76,ft³
